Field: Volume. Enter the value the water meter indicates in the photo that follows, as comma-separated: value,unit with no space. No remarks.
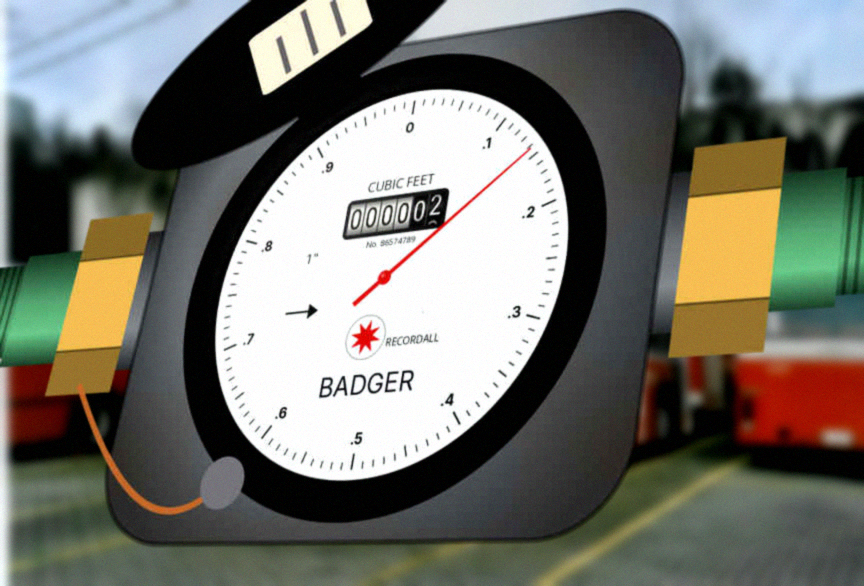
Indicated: 2.14,ft³
